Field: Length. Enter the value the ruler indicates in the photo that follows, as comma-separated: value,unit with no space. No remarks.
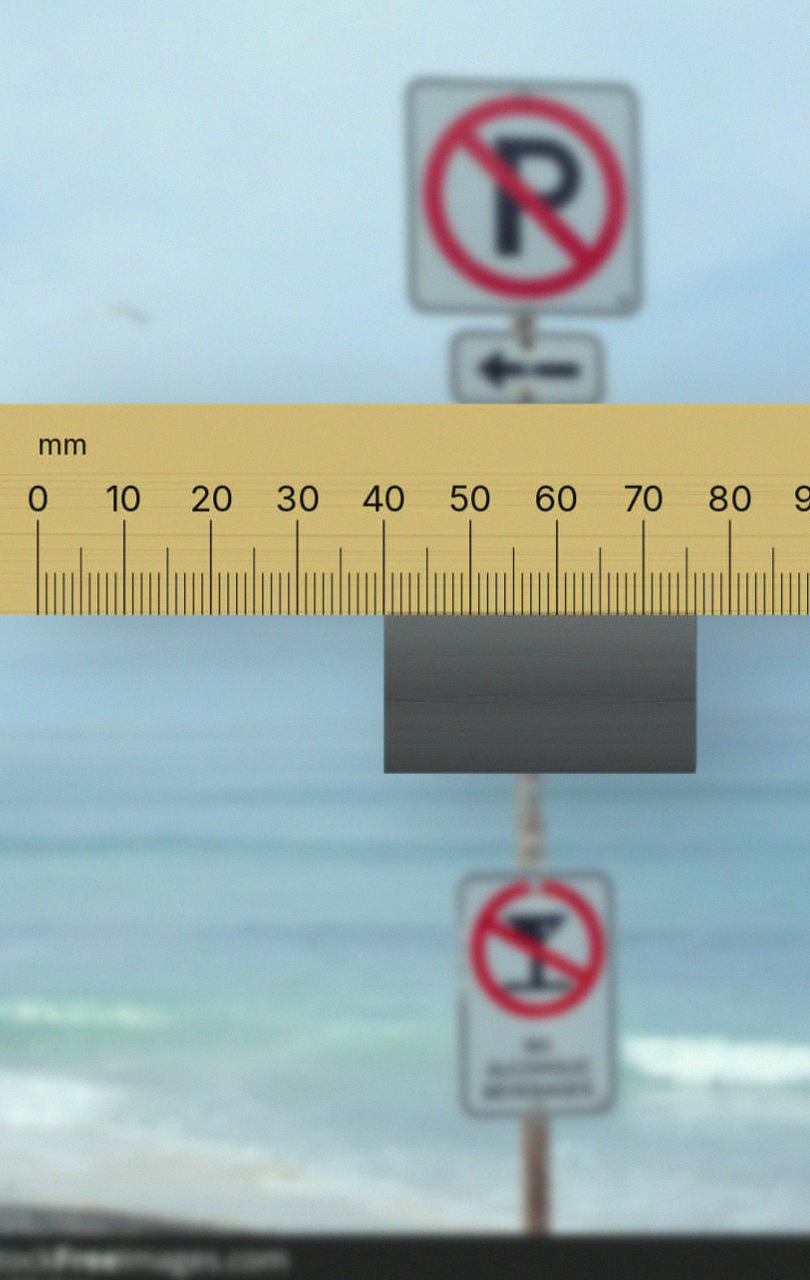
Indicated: 36,mm
